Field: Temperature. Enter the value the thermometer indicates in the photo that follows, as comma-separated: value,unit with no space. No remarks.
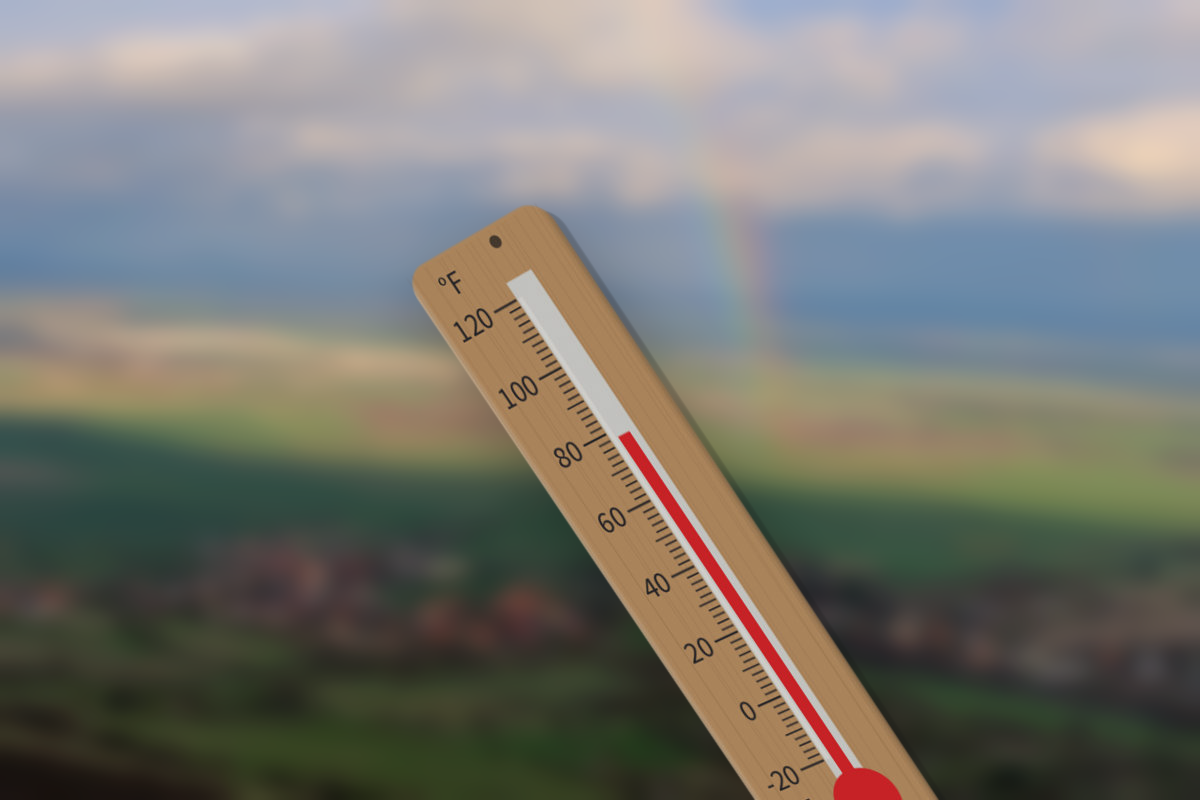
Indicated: 78,°F
